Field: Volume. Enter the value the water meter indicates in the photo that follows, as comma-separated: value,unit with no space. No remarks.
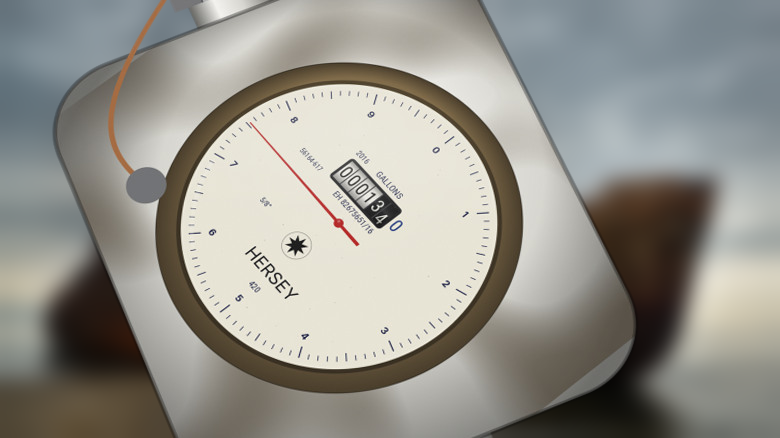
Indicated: 1337.5,gal
